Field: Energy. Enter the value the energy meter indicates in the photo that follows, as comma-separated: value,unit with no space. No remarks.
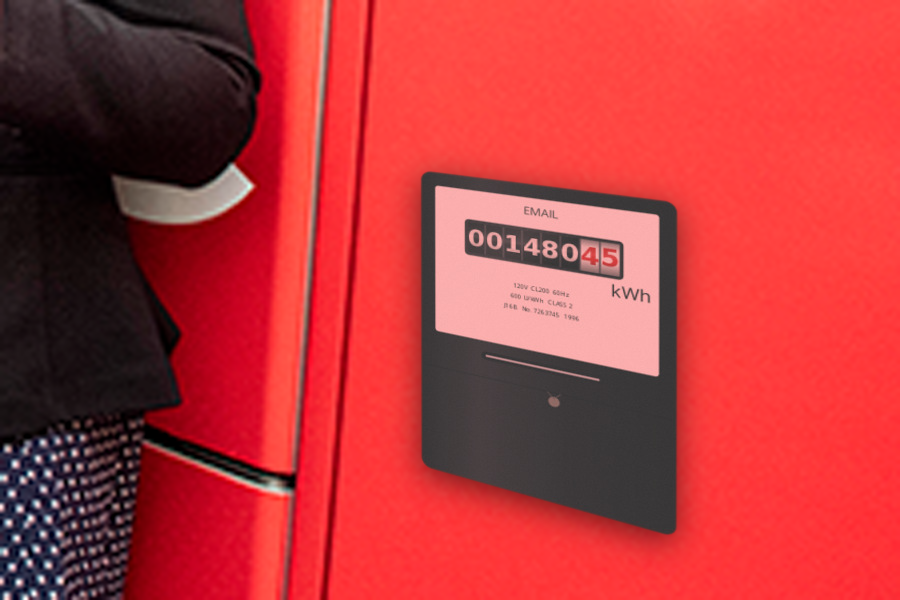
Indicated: 1480.45,kWh
